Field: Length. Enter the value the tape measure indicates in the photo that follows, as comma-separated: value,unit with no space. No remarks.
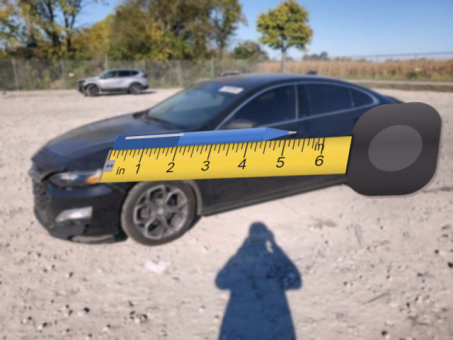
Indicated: 5.25,in
